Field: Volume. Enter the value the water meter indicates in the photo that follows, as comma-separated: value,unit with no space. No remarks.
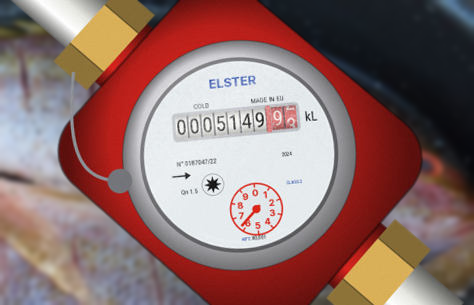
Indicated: 5149.926,kL
